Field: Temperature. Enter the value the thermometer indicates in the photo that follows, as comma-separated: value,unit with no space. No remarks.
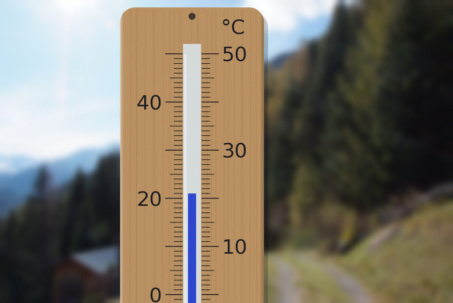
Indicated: 21,°C
